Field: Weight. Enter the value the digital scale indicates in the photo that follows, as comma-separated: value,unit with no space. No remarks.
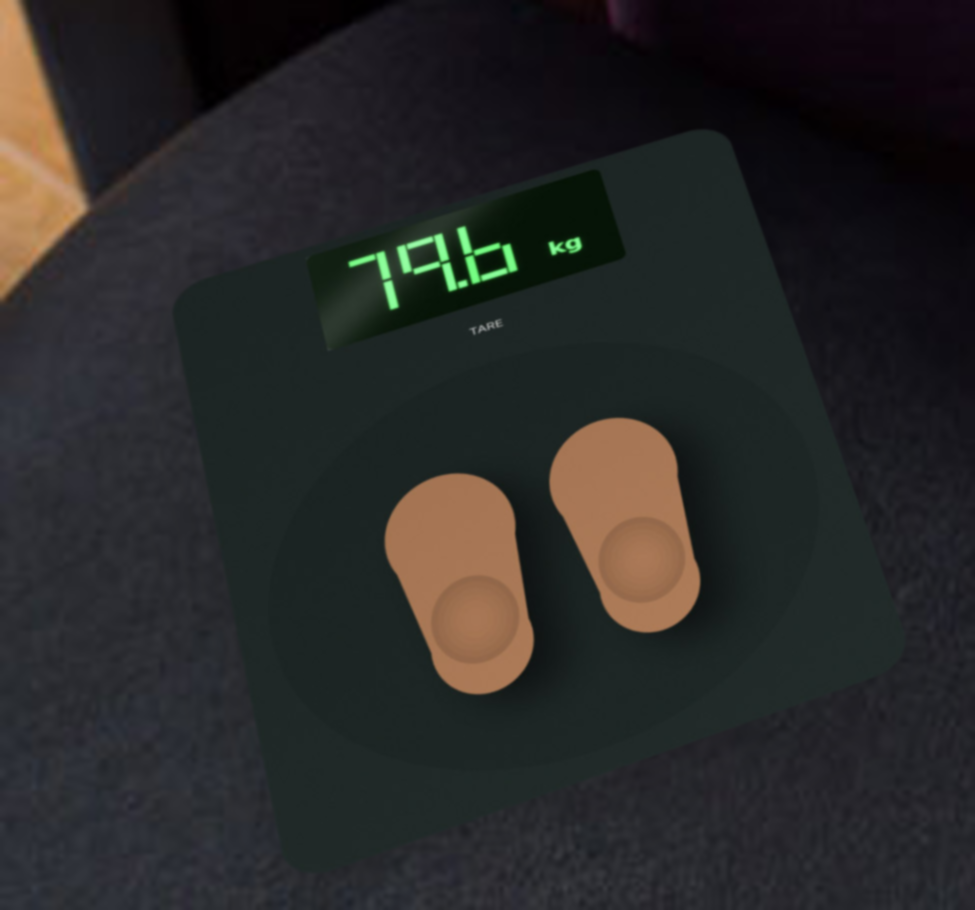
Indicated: 79.6,kg
